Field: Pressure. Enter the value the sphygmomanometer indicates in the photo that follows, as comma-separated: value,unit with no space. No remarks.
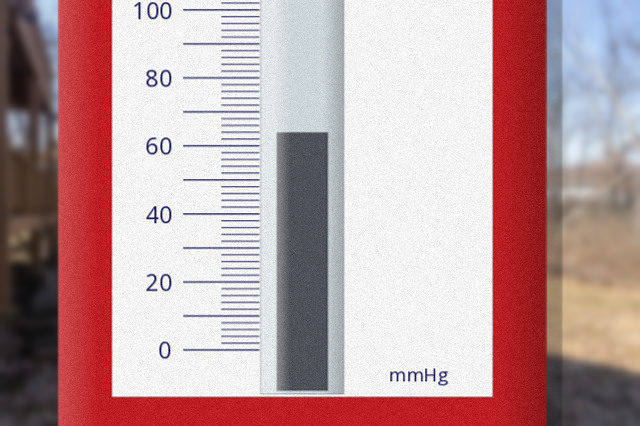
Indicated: 64,mmHg
